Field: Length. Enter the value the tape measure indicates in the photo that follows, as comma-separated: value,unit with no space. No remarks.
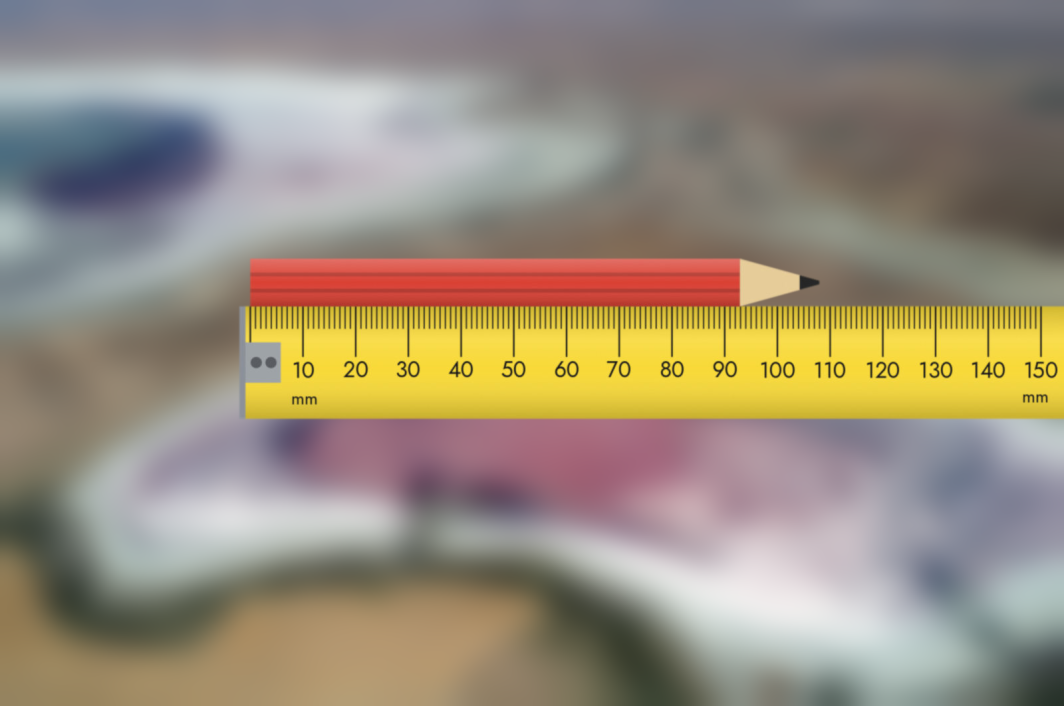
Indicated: 108,mm
